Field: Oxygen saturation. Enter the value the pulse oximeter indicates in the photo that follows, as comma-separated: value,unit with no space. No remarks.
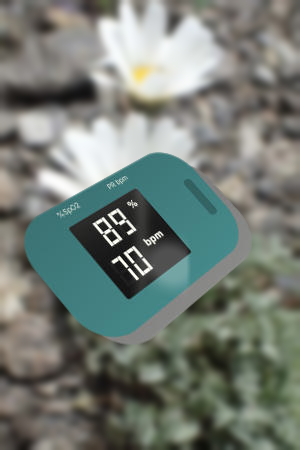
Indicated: 89,%
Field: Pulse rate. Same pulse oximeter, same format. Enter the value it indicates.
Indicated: 70,bpm
